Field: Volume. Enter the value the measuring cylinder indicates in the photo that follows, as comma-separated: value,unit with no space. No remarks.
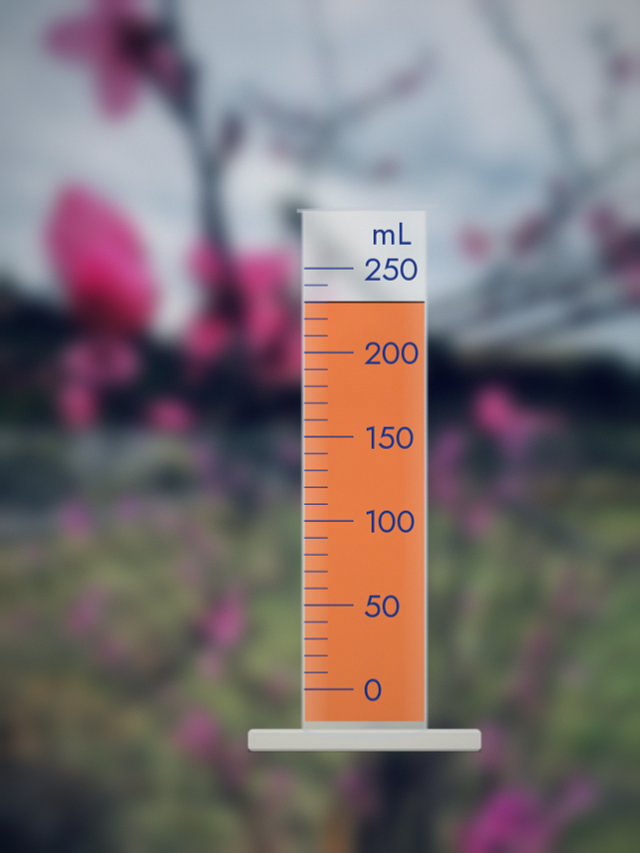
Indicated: 230,mL
